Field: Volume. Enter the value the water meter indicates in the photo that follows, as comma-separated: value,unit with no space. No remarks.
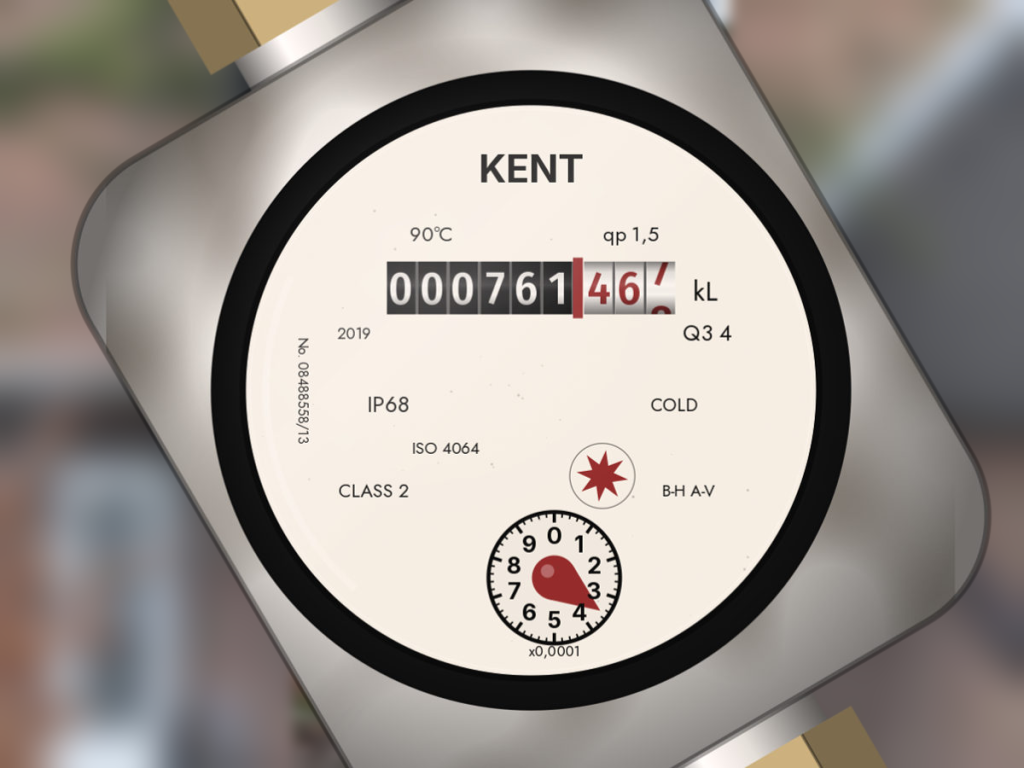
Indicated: 761.4673,kL
